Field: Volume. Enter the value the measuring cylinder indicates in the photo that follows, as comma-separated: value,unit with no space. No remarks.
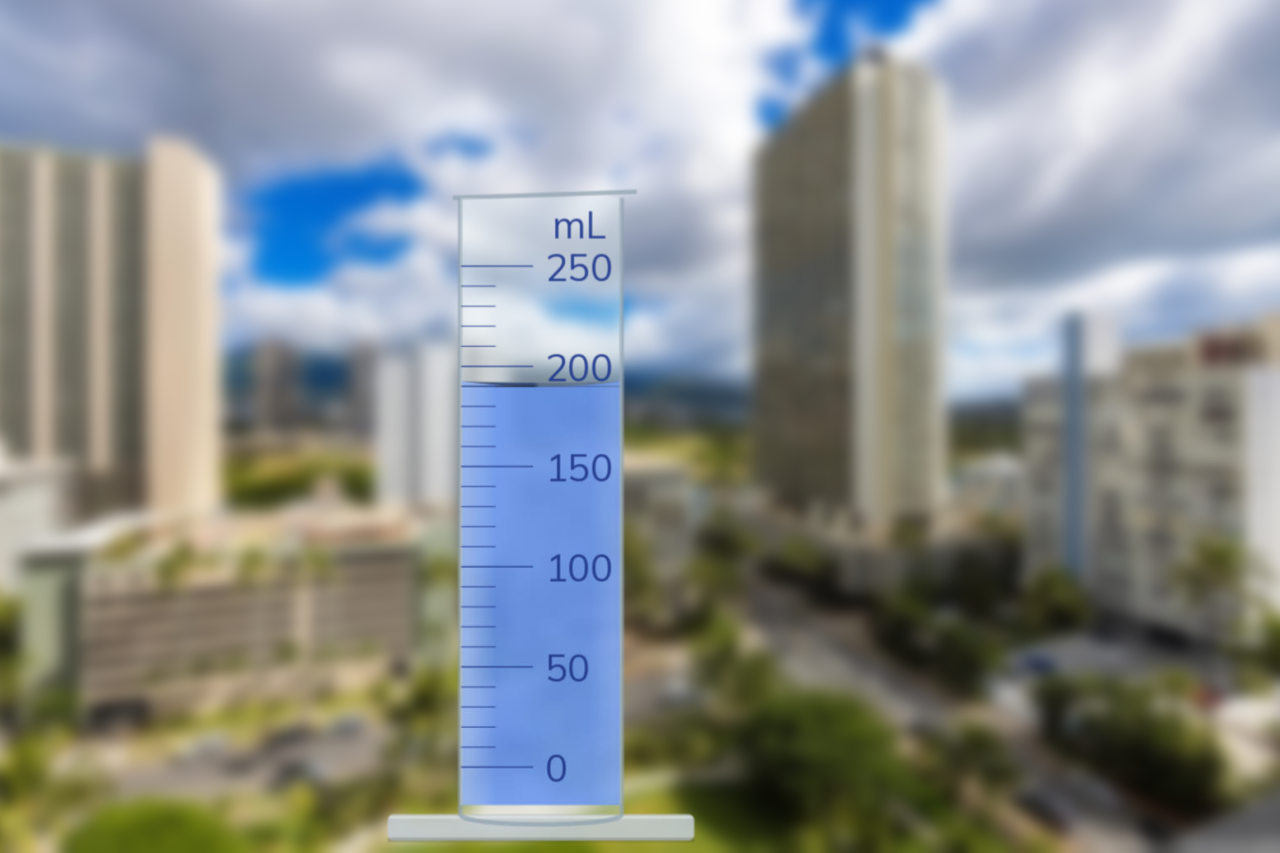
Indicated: 190,mL
